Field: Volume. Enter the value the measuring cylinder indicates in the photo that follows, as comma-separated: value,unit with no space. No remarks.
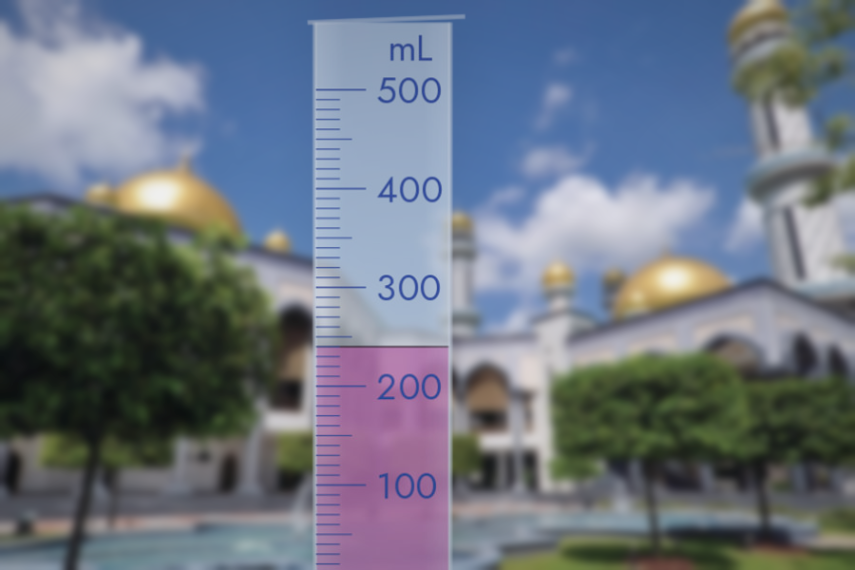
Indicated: 240,mL
